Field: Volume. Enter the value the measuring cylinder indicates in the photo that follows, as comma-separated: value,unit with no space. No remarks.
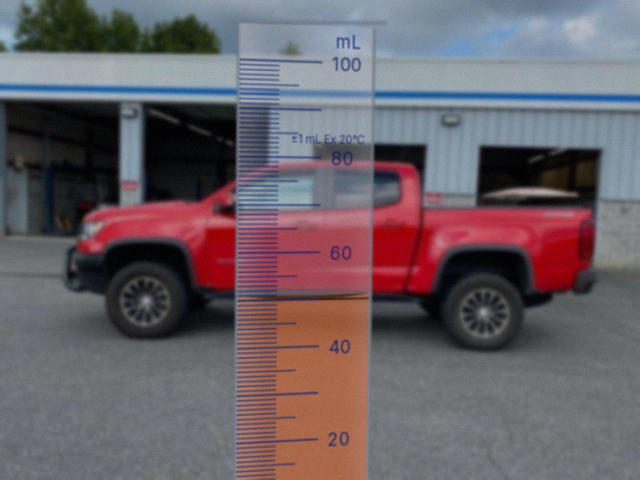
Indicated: 50,mL
